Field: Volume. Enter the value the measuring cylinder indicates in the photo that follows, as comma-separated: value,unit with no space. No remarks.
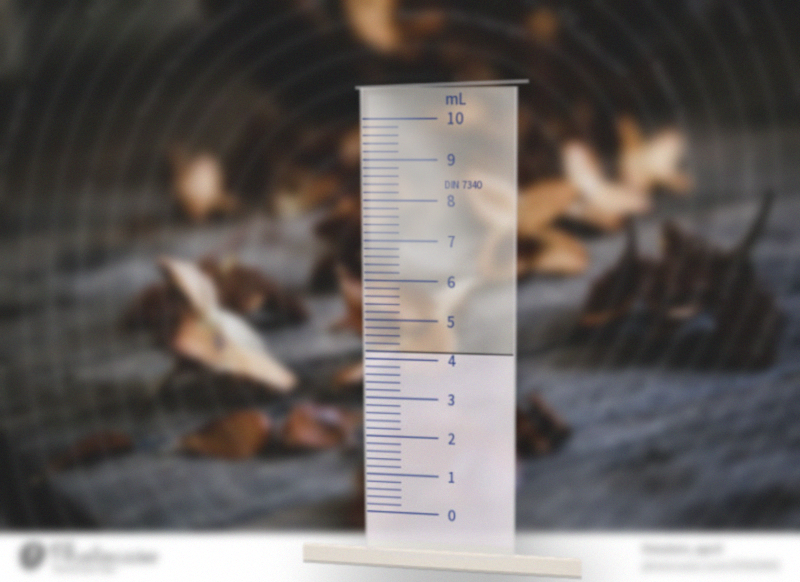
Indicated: 4.2,mL
